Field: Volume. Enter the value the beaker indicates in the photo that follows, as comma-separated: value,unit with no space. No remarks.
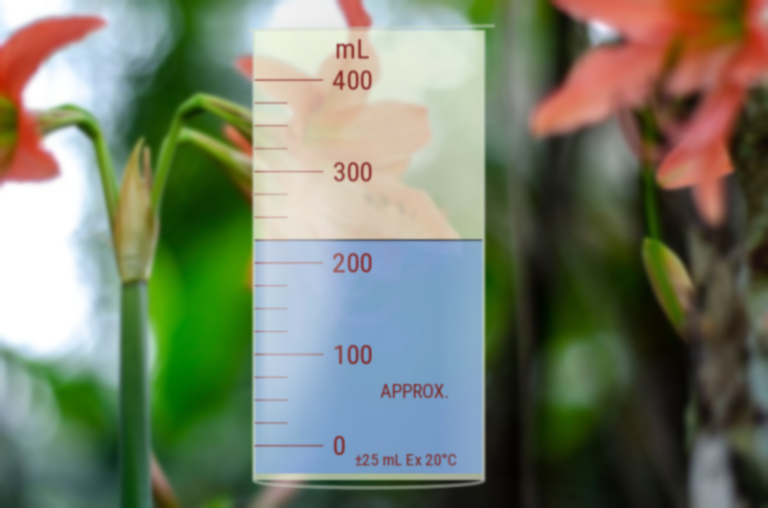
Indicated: 225,mL
